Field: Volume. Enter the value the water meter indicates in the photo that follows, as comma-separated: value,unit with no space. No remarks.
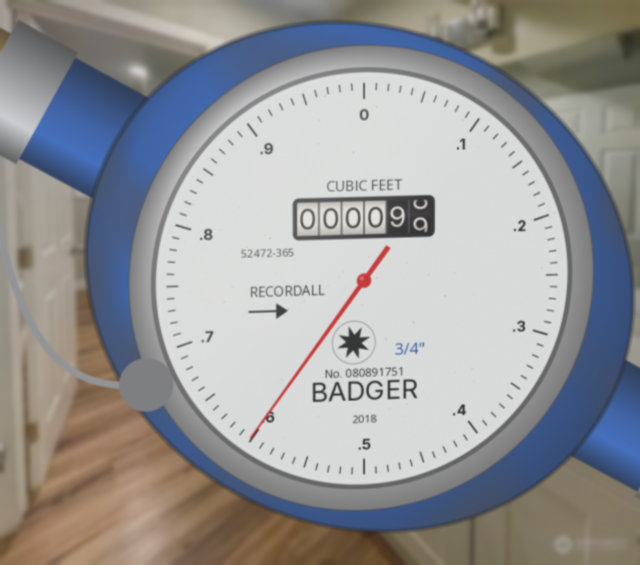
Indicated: 98.60,ft³
